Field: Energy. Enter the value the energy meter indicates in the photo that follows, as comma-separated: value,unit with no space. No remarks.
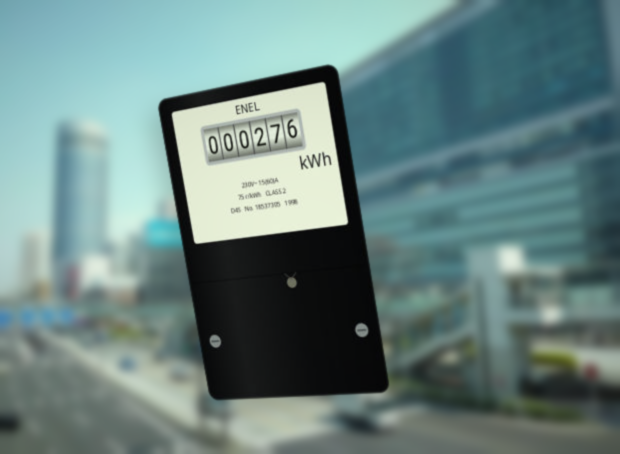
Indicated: 276,kWh
